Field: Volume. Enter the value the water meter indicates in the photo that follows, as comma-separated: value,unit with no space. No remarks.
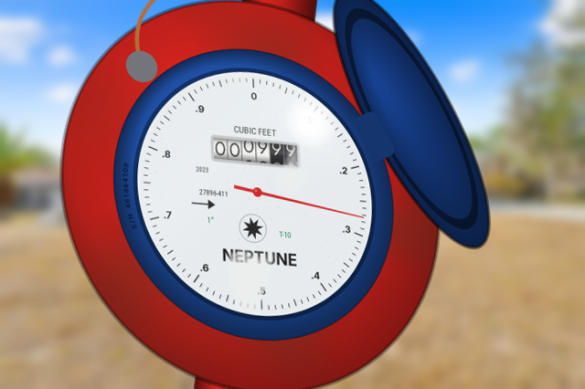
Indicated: 999.27,ft³
